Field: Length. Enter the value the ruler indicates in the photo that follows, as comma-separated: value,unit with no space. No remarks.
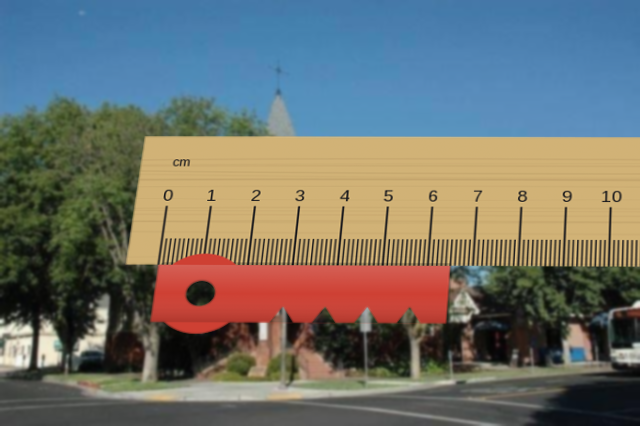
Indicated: 6.5,cm
